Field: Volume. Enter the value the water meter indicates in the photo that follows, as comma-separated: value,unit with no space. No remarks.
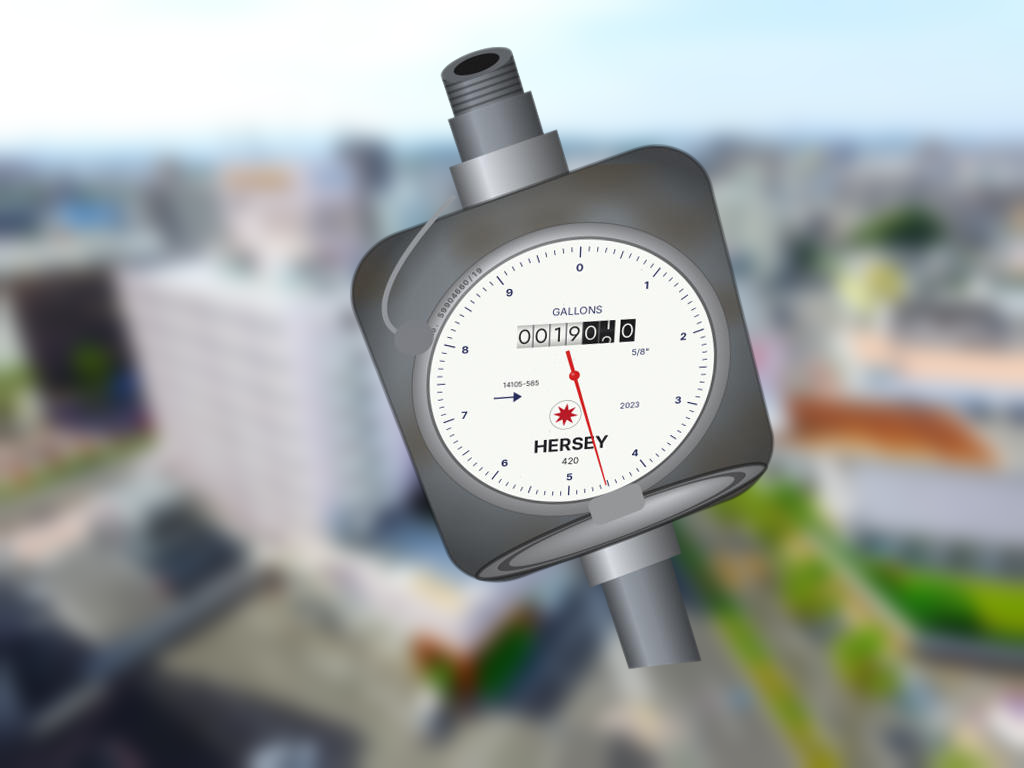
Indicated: 19014.5,gal
